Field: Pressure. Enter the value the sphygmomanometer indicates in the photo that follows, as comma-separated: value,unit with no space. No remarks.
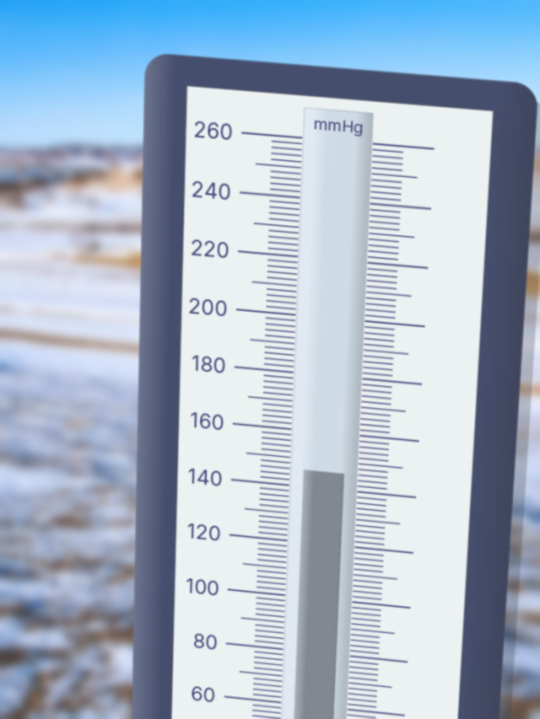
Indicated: 146,mmHg
